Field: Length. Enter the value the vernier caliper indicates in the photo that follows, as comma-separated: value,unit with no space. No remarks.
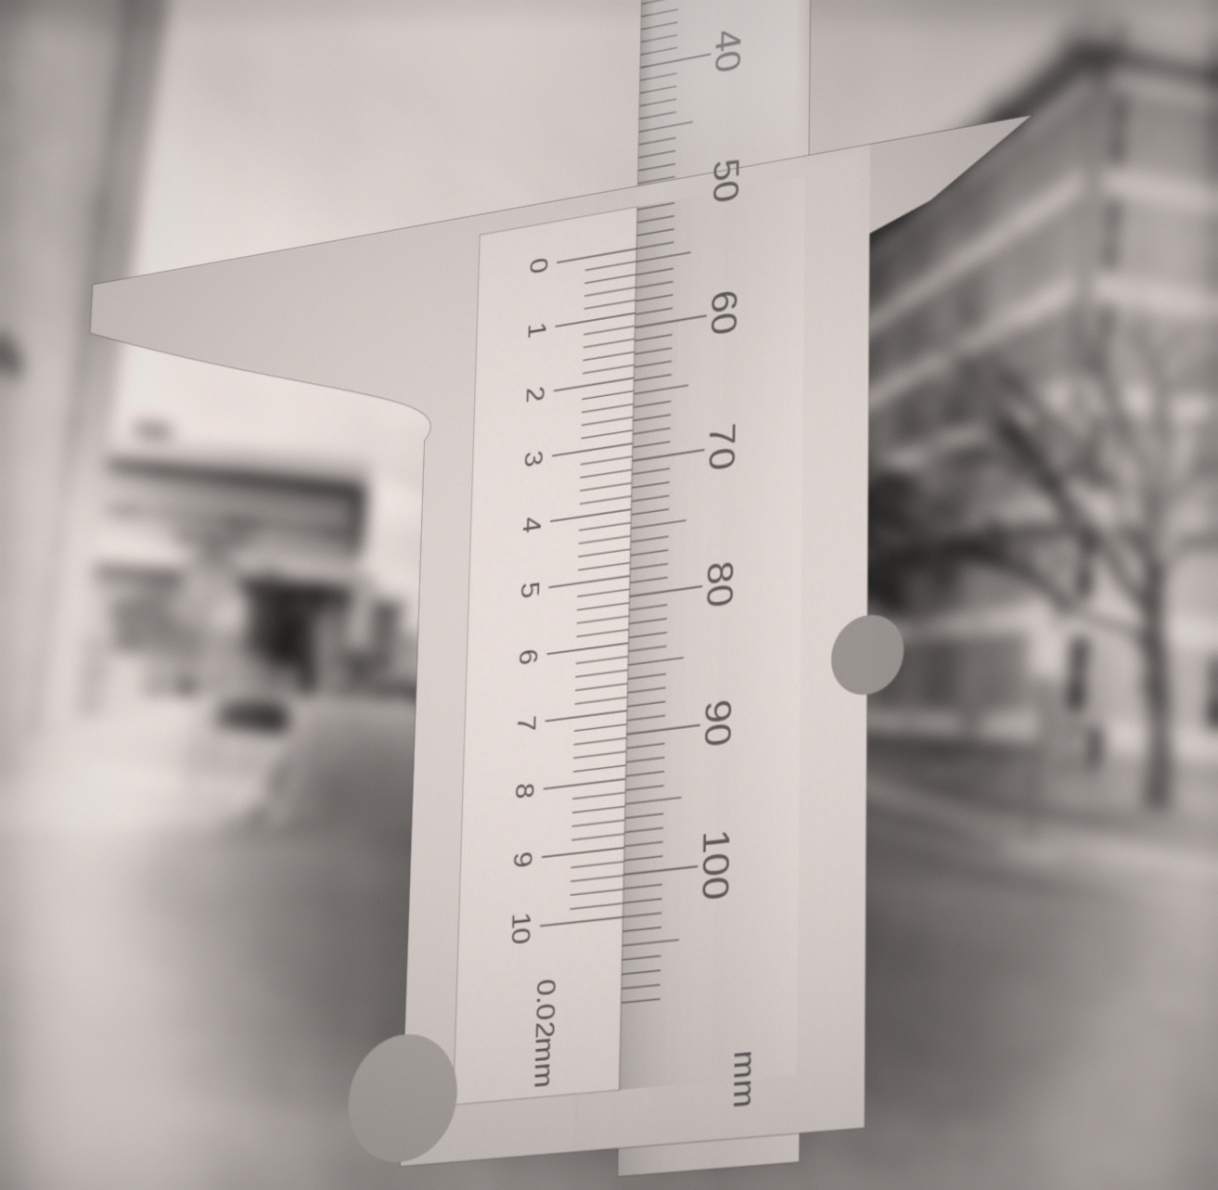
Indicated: 54.0,mm
